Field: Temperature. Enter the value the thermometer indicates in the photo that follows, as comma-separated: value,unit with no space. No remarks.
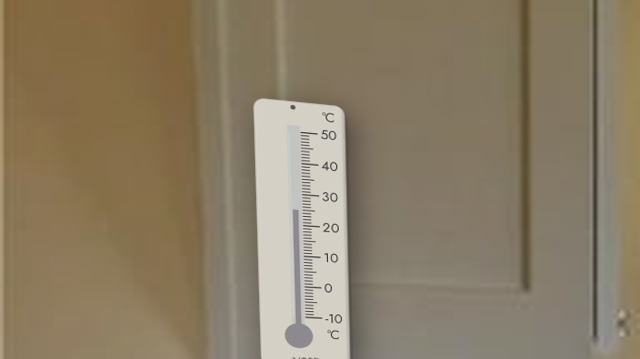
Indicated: 25,°C
